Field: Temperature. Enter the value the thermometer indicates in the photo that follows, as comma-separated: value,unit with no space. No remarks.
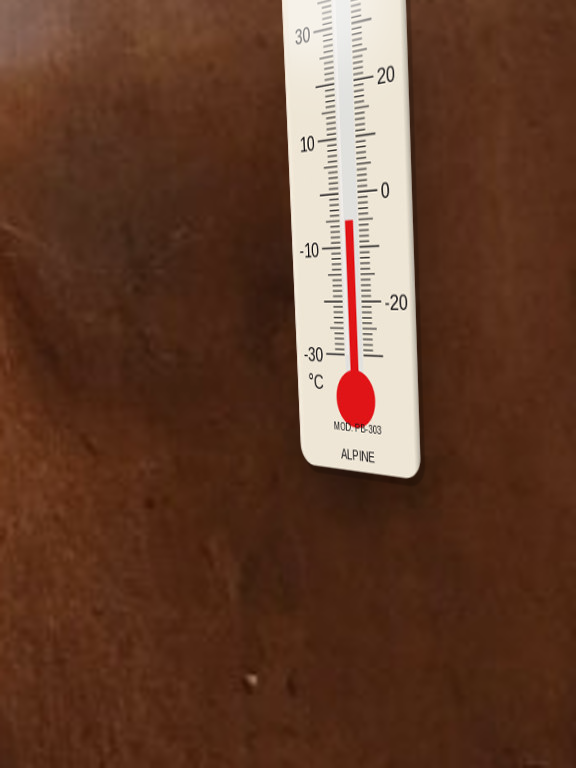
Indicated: -5,°C
